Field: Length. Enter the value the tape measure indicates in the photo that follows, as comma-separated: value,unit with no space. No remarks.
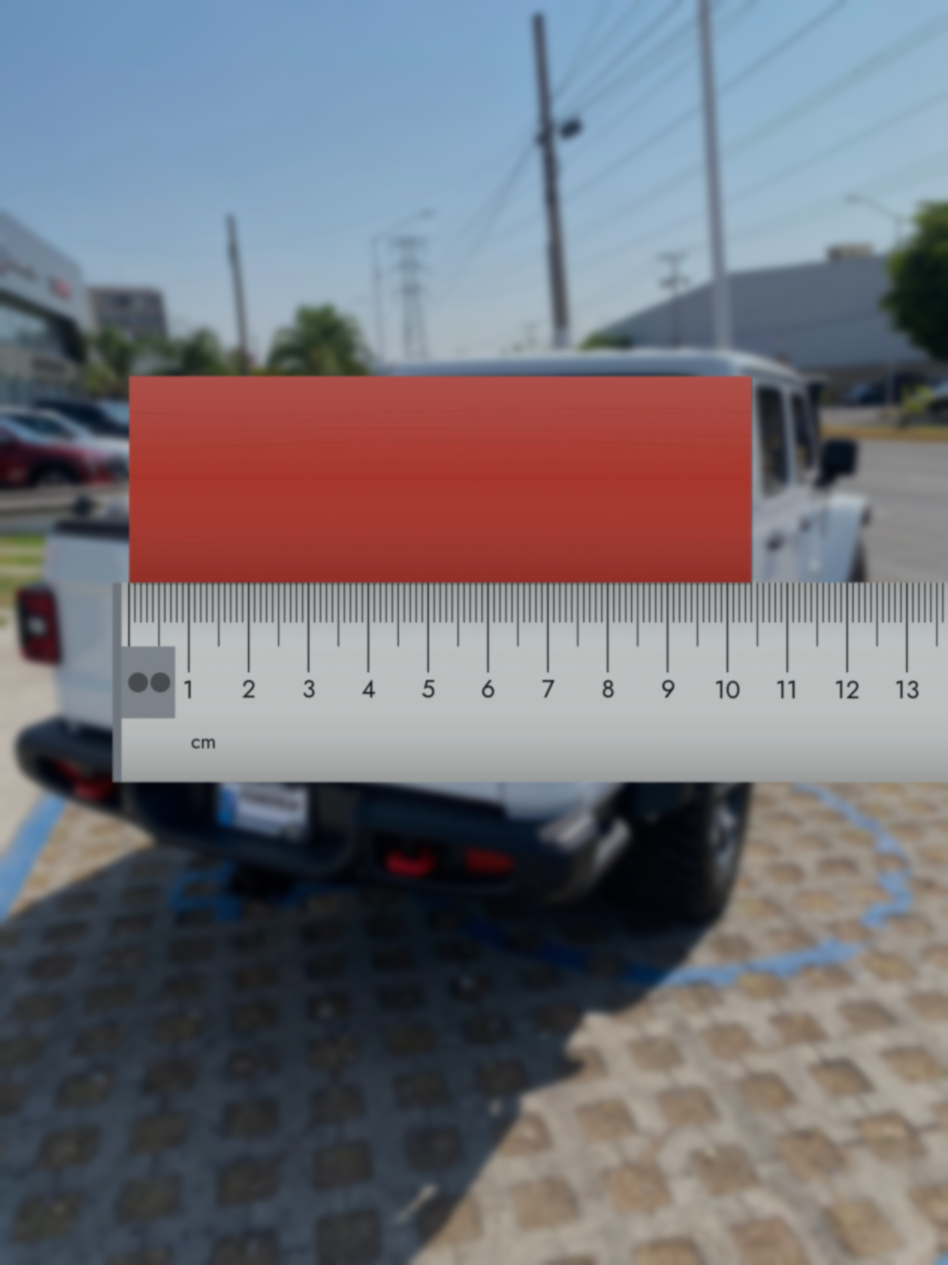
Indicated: 10.4,cm
